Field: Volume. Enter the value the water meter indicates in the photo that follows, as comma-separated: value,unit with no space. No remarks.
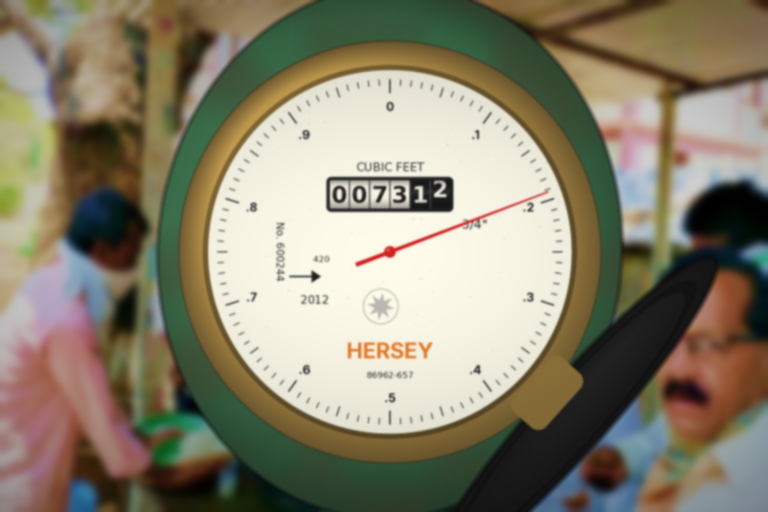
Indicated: 7312.19,ft³
